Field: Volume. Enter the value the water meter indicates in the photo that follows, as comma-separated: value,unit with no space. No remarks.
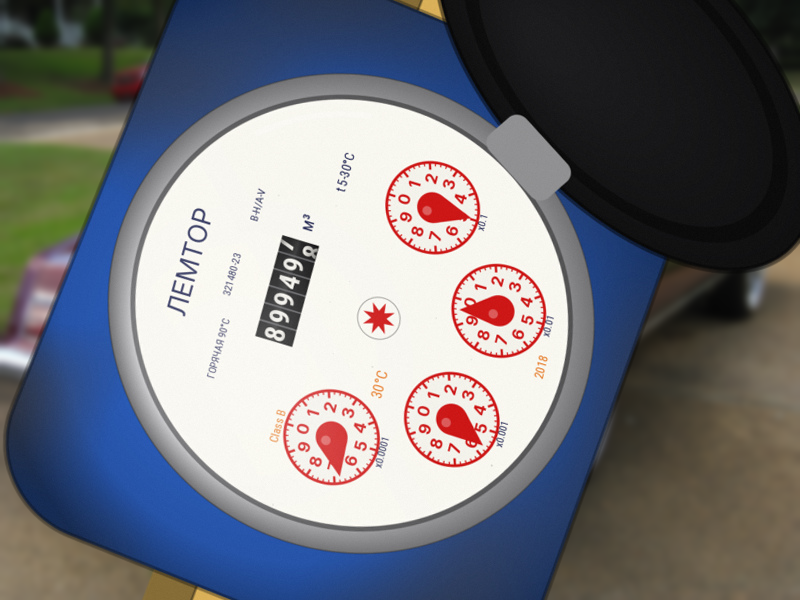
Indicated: 899497.4956,m³
